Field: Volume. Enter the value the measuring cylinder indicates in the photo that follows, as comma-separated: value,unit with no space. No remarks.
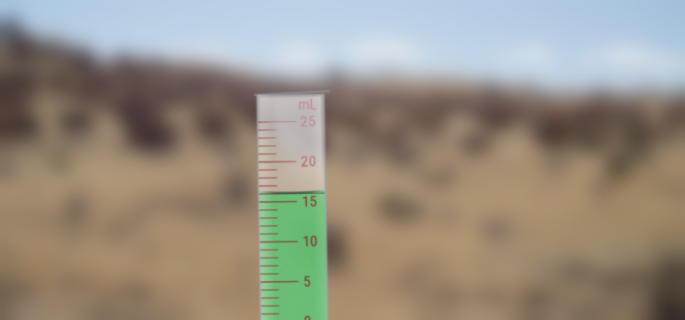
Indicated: 16,mL
